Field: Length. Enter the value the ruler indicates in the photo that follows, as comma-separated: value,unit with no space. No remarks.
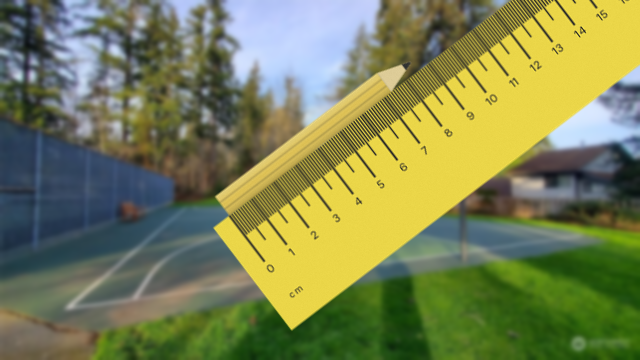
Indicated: 8.5,cm
